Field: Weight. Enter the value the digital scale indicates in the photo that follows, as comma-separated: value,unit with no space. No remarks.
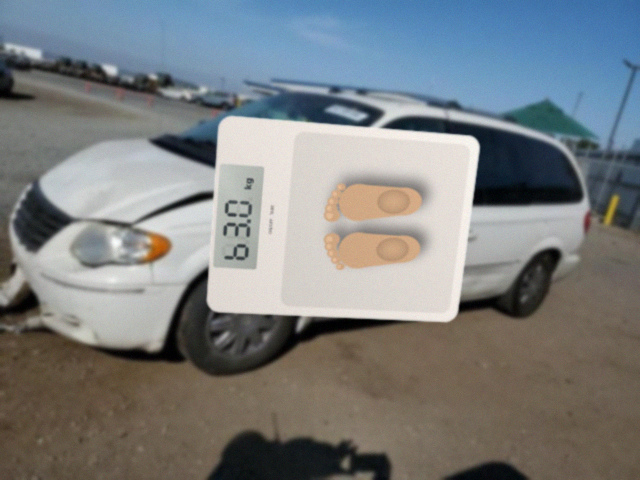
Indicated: 63.0,kg
